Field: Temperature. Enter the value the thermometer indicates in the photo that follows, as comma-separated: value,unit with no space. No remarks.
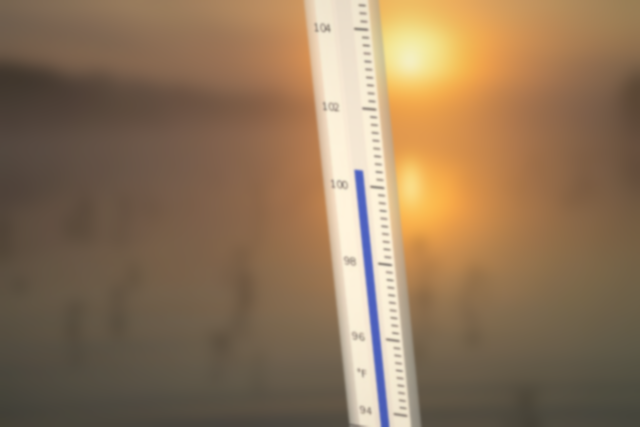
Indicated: 100.4,°F
